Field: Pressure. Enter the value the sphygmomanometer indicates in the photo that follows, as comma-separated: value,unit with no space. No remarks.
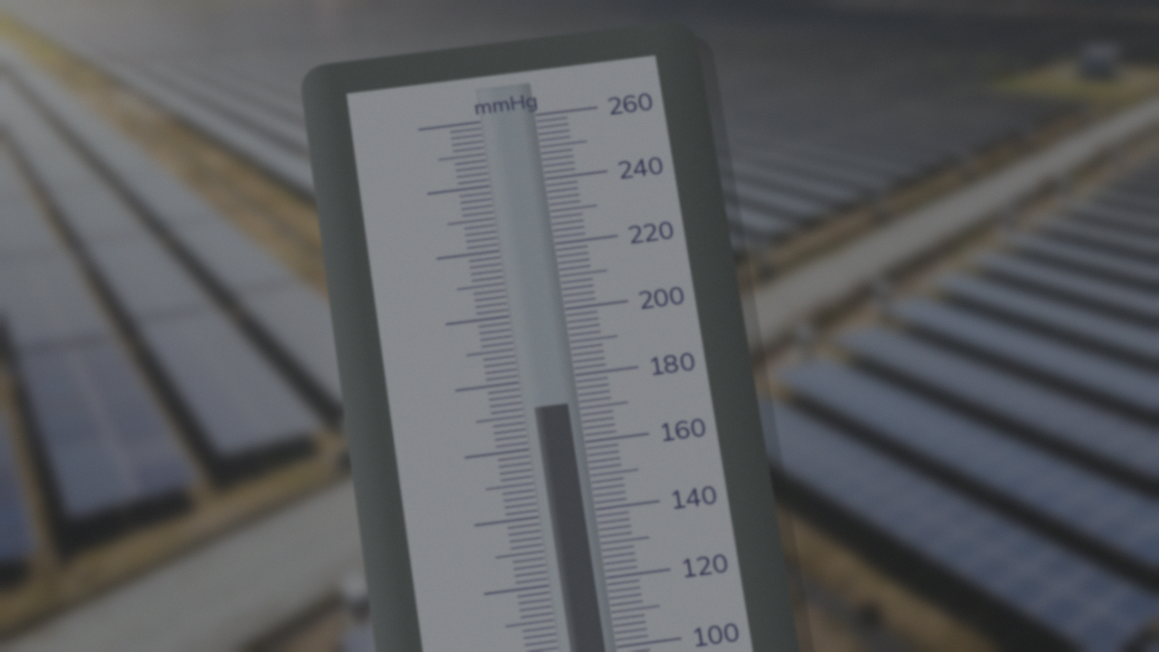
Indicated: 172,mmHg
